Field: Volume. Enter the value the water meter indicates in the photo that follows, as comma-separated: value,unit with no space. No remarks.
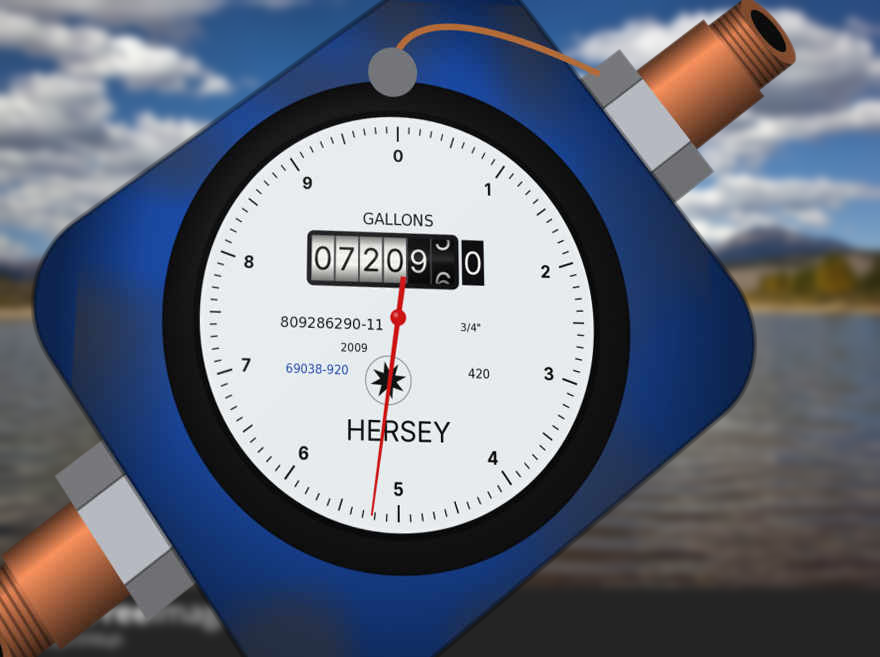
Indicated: 720955.2,gal
